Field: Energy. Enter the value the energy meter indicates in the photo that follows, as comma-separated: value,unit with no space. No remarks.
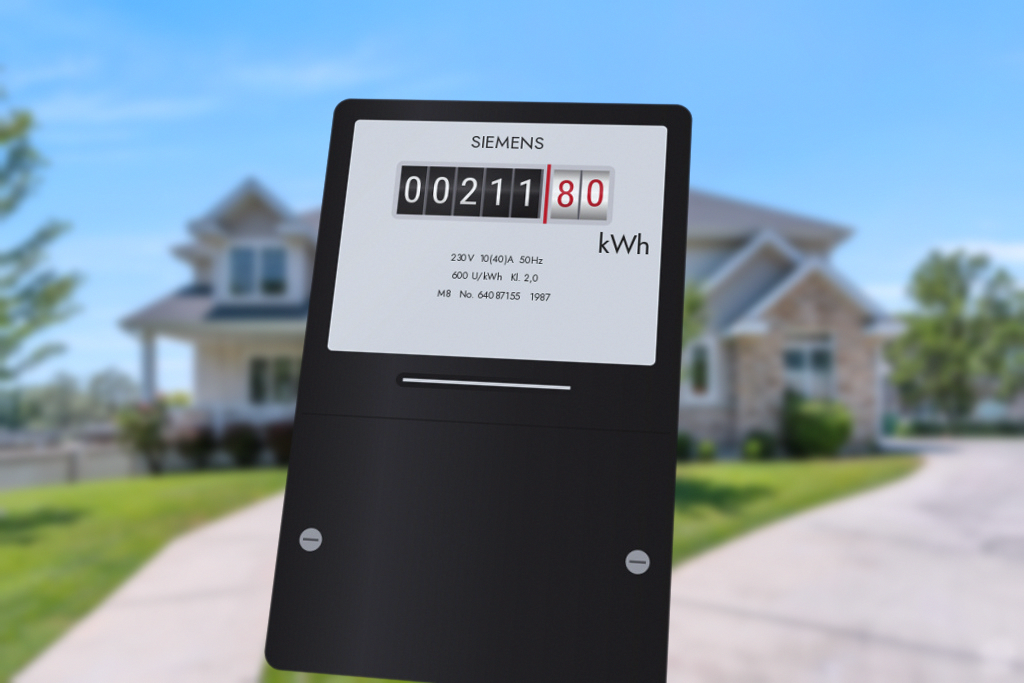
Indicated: 211.80,kWh
